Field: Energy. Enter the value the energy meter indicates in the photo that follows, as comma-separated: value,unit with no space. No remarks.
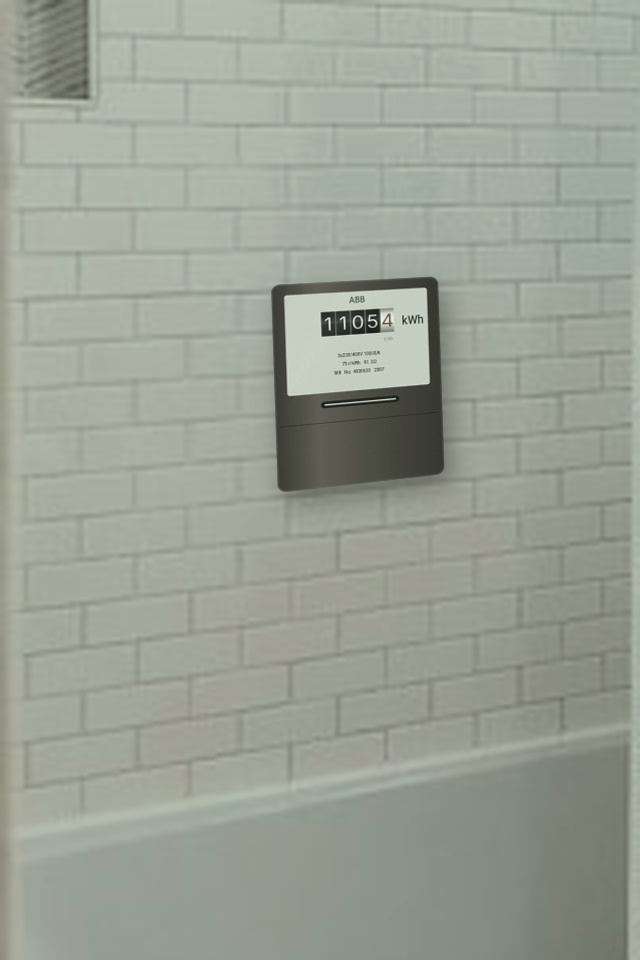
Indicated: 1105.4,kWh
